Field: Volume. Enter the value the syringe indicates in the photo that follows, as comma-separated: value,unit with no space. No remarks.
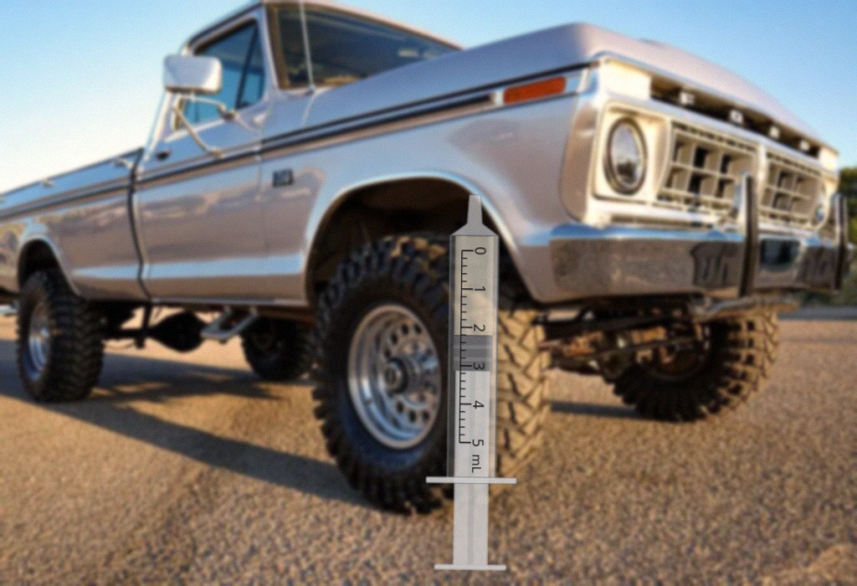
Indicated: 2.2,mL
